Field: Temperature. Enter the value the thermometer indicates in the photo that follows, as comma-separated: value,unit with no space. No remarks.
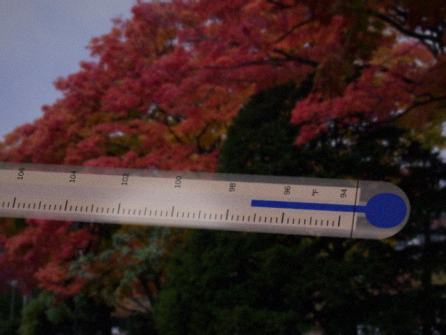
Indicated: 97.2,°F
